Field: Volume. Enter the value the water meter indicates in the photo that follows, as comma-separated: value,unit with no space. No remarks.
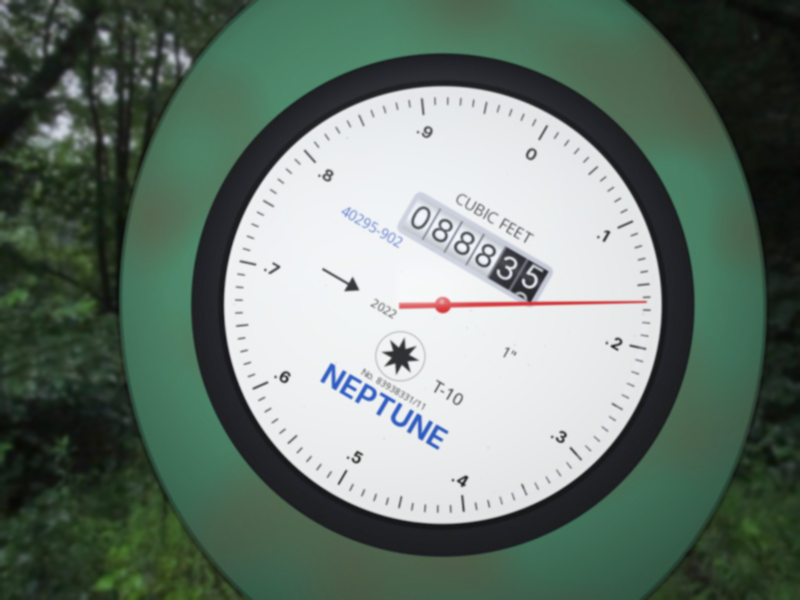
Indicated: 88835.16,ft³
